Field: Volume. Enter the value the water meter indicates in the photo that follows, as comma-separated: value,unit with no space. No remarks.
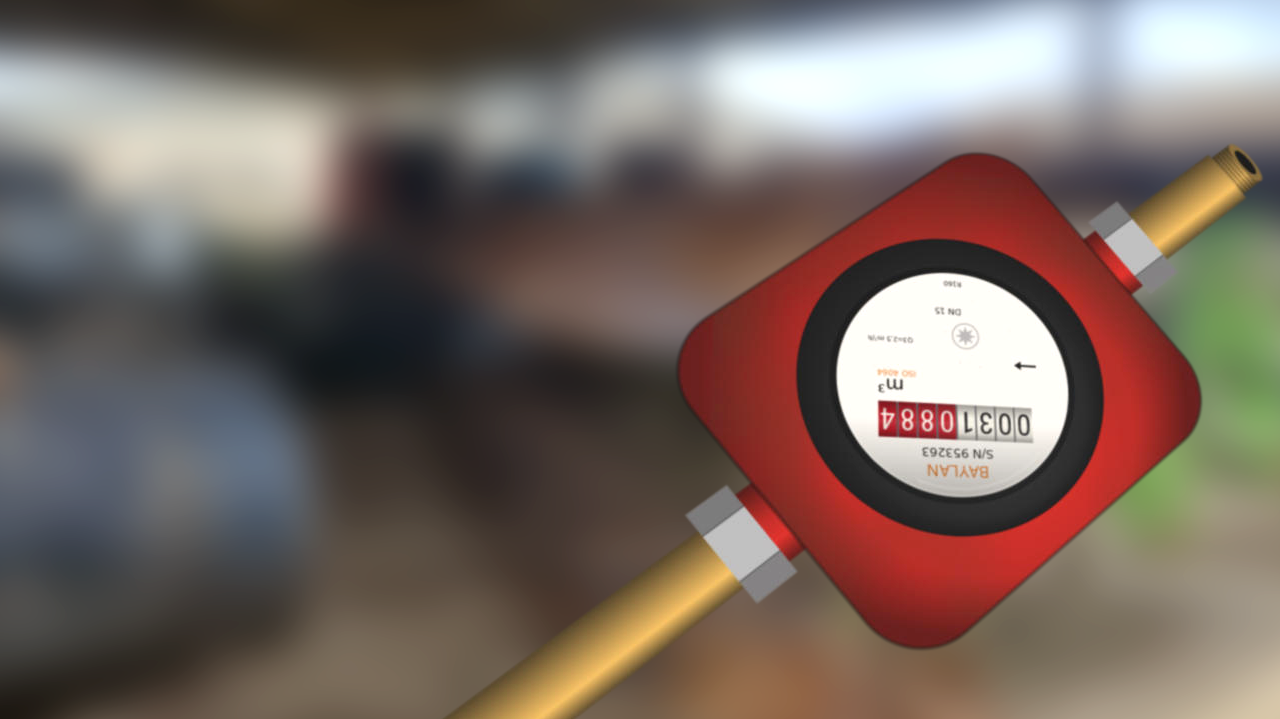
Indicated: 31.0884,m³
